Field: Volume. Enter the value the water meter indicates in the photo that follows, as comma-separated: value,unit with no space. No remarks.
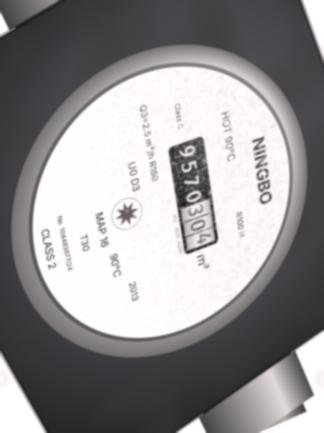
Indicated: 9570.304,m³
